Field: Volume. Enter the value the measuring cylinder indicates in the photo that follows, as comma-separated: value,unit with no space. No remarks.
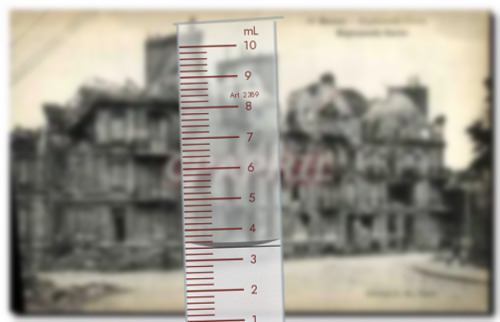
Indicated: 3.4,mL
